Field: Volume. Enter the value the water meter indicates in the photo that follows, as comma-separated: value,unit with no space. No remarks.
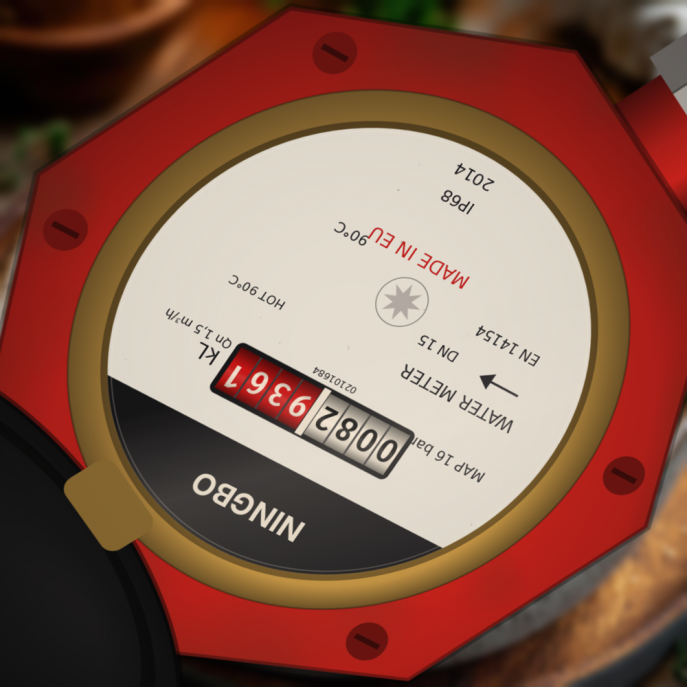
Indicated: 82.9361,kL
